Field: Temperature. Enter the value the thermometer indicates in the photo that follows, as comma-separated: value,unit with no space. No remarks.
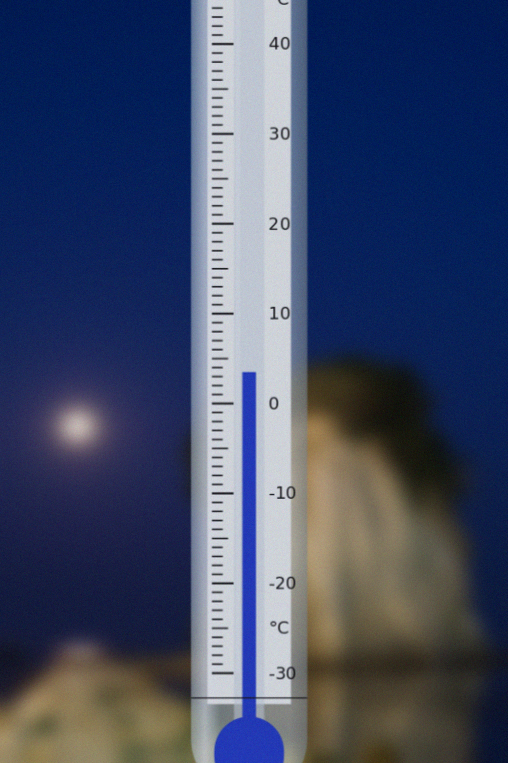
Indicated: 3.5,°C
